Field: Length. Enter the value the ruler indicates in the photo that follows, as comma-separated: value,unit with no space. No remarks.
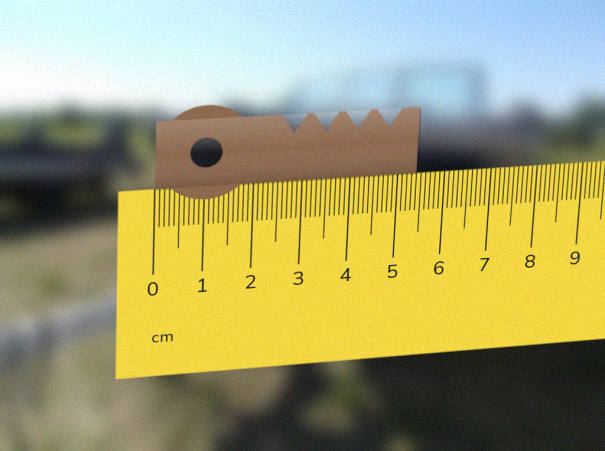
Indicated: 5.4,cm
